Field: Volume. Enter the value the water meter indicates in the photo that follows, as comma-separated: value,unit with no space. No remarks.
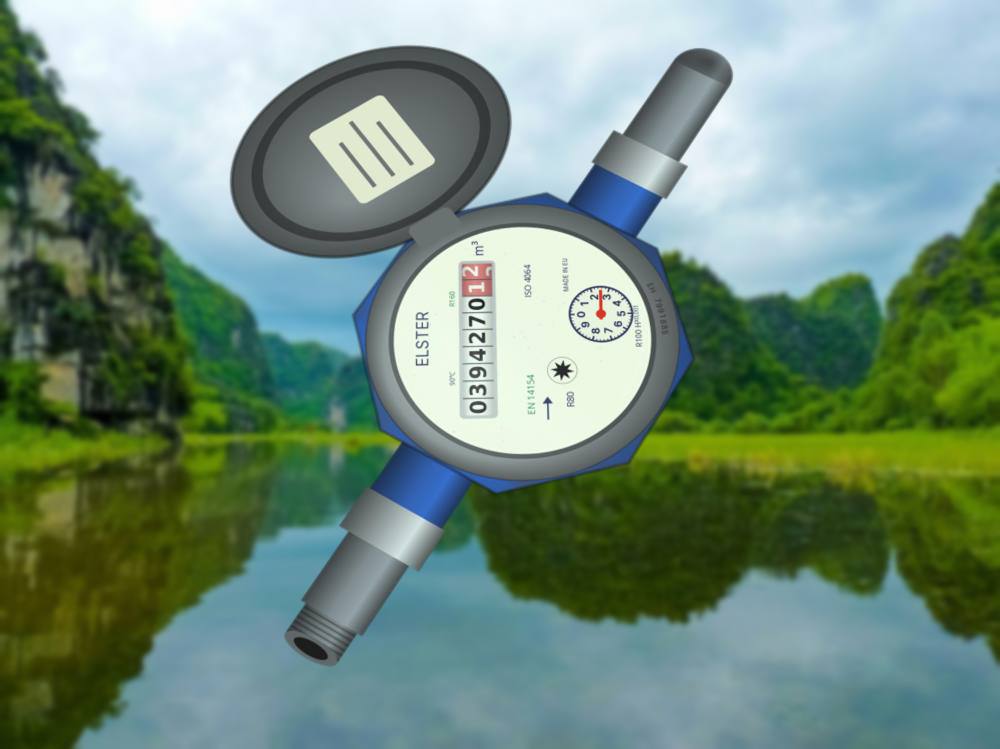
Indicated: 394270.122,m³
